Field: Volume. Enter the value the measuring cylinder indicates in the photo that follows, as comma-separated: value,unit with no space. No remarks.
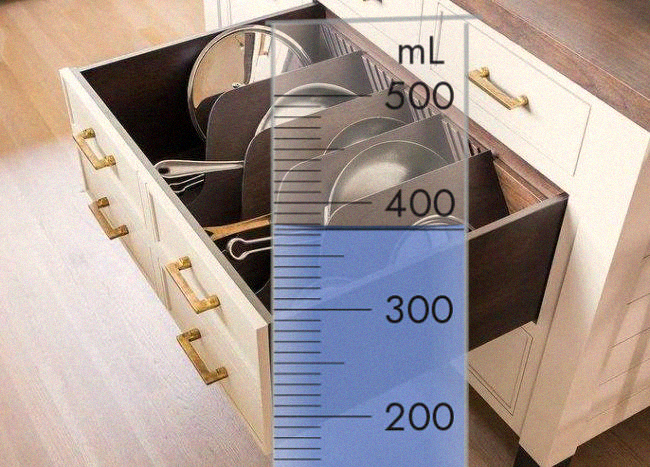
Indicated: 375,mL
